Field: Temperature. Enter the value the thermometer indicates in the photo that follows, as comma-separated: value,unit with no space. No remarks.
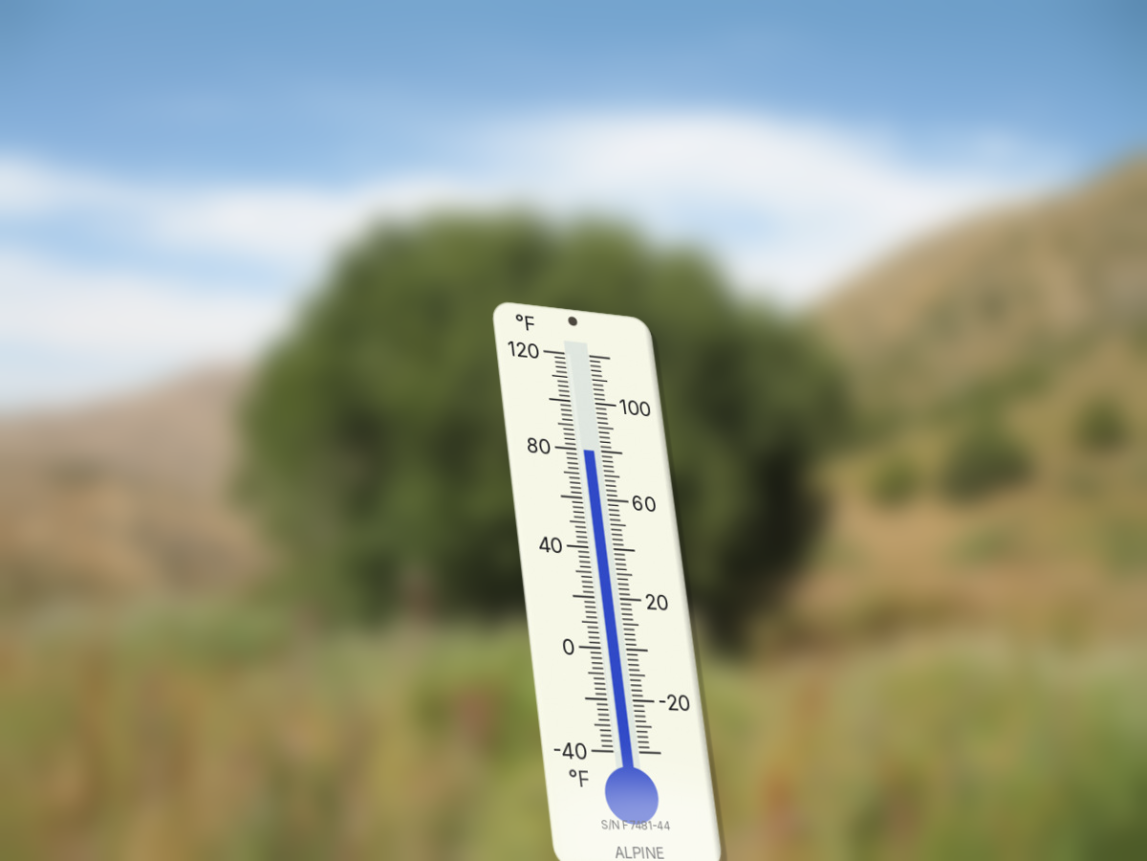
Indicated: 80,°F
